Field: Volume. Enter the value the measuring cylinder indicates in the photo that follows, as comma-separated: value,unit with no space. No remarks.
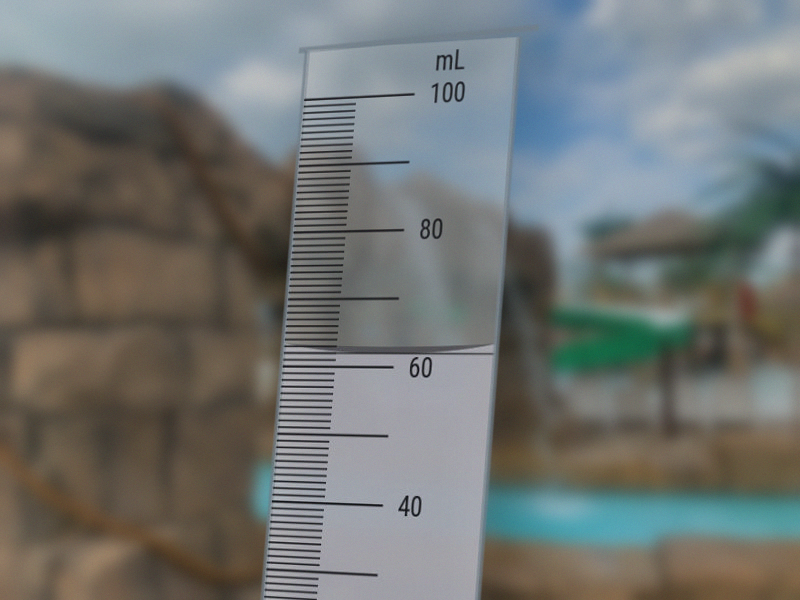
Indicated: 62,mL
